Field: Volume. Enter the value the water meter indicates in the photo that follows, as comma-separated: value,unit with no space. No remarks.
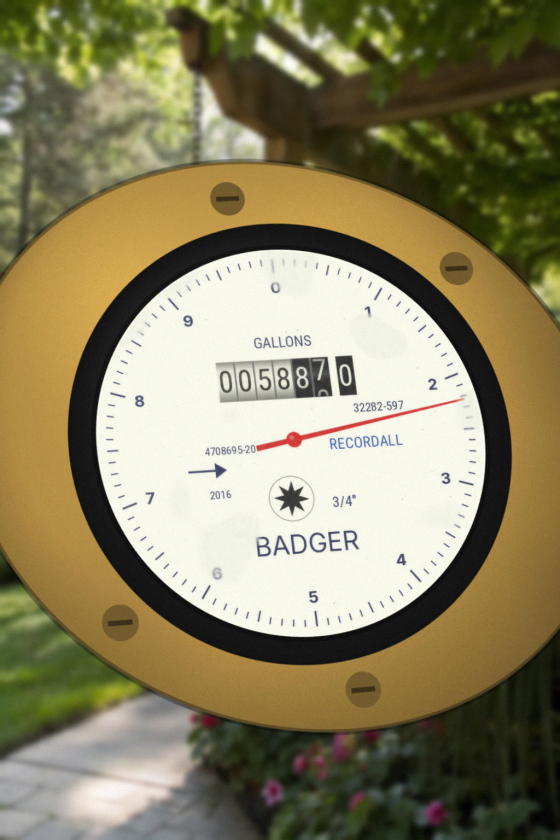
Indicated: 58872.2,gal
